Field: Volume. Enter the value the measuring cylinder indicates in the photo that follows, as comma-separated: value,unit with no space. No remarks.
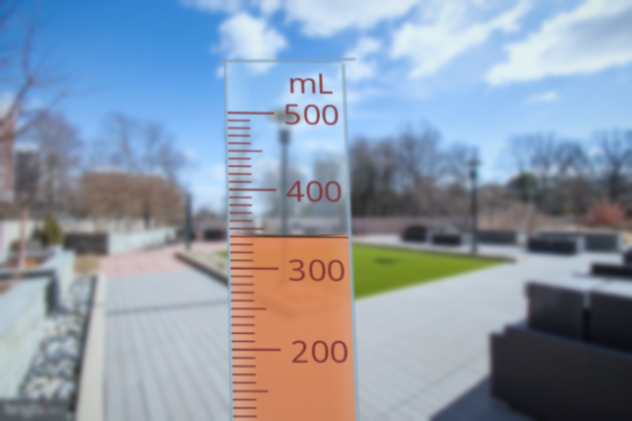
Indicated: 340,mL
